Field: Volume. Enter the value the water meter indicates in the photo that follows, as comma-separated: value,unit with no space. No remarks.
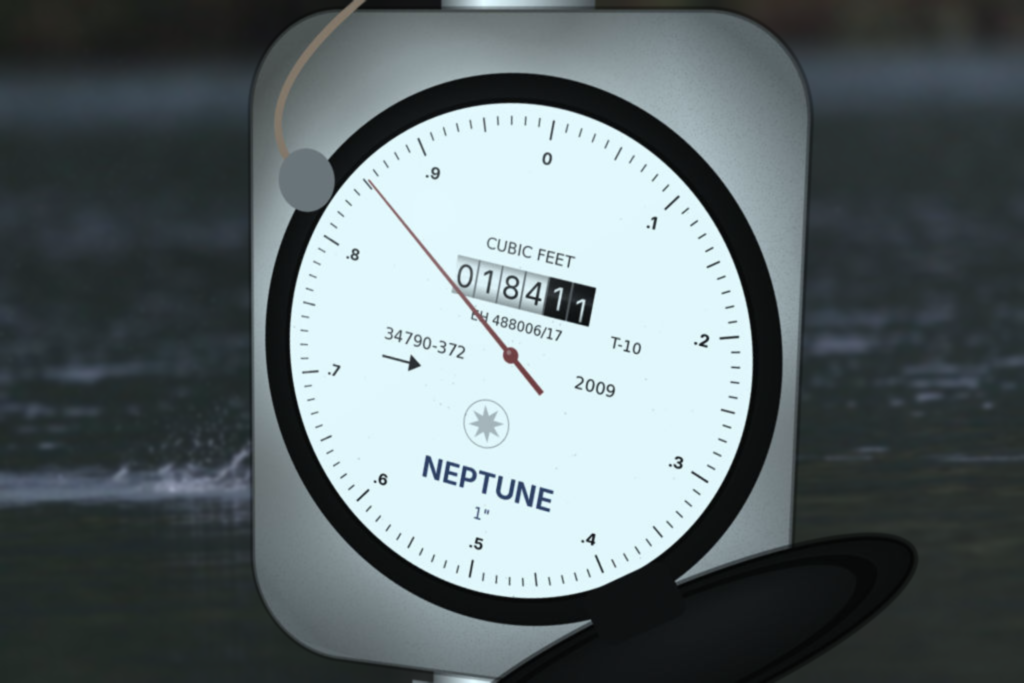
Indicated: 18410.85,ft³
